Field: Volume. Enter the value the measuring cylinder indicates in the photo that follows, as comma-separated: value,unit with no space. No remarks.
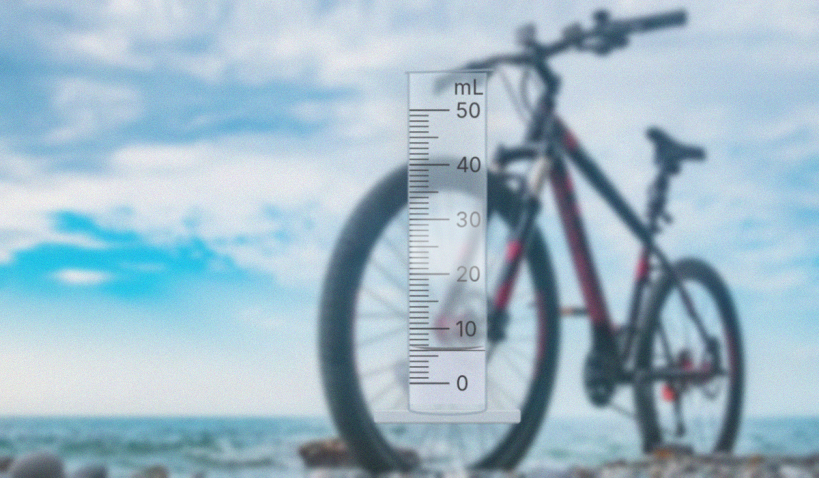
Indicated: 6,mL
